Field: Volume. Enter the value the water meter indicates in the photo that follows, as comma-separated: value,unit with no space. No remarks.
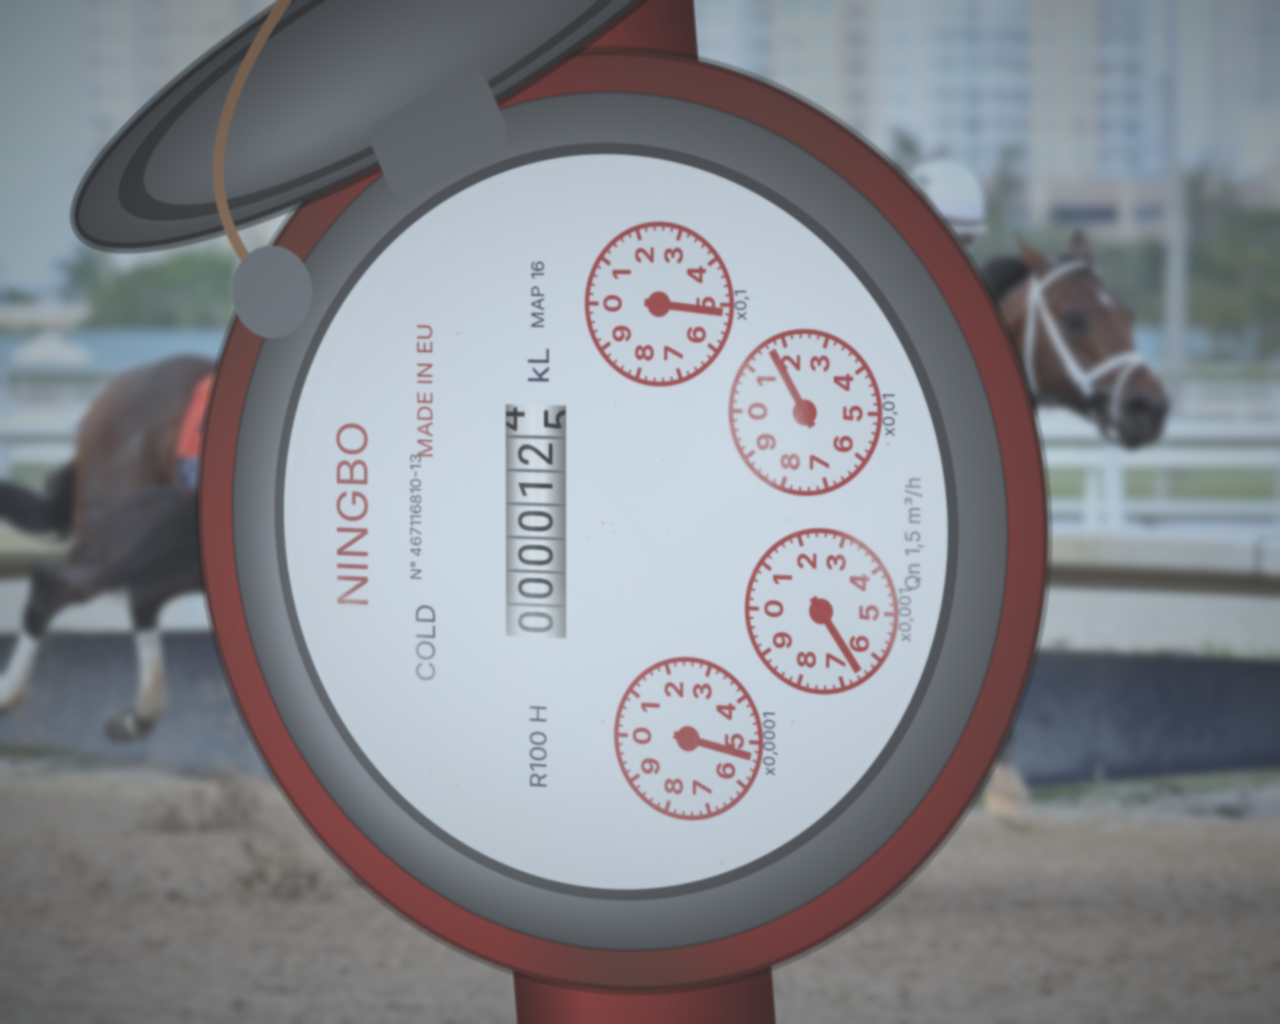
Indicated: 124.5165,kL
